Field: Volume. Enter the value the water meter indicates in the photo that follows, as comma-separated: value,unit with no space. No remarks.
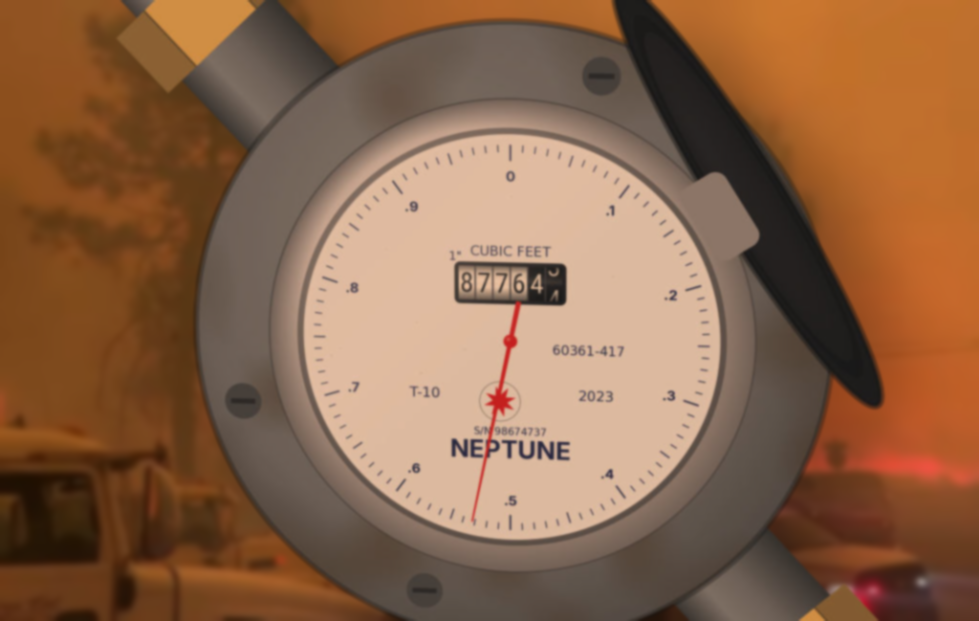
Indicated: 877643.53,ft³
